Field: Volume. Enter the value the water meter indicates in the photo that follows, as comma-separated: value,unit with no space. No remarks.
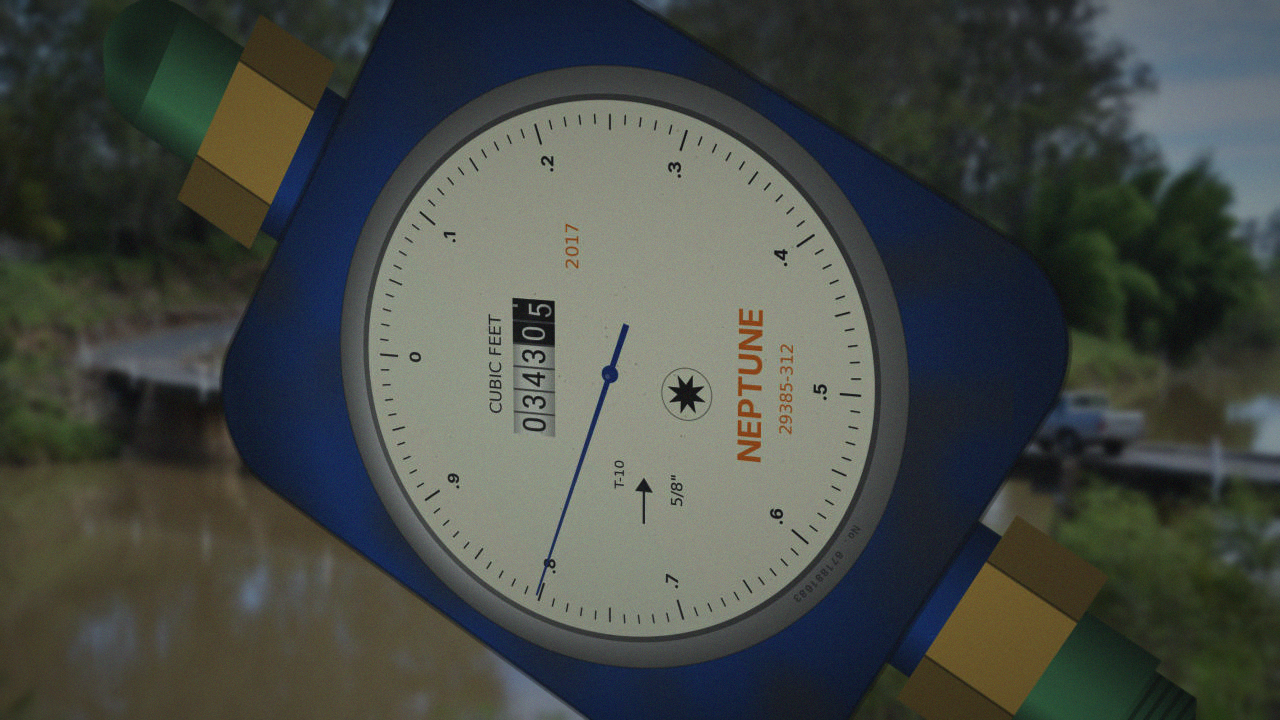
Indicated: 34304.80,ft³
